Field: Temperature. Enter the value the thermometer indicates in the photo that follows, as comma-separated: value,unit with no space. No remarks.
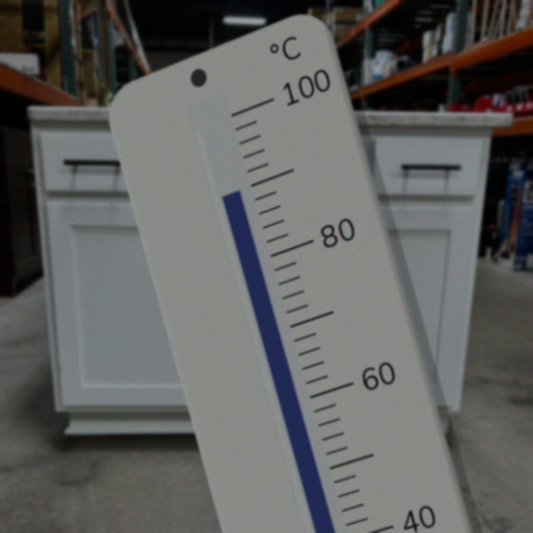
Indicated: 90,°C
